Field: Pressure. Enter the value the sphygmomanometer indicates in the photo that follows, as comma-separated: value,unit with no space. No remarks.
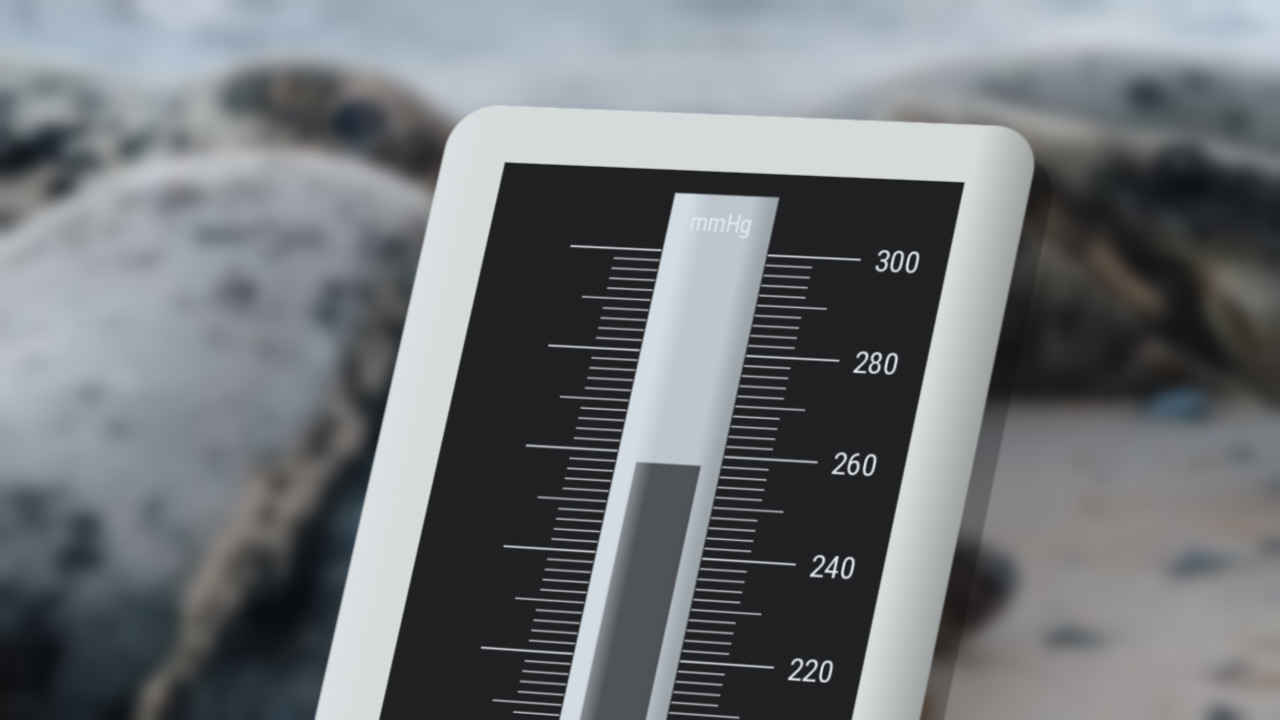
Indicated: 258,mmHg
